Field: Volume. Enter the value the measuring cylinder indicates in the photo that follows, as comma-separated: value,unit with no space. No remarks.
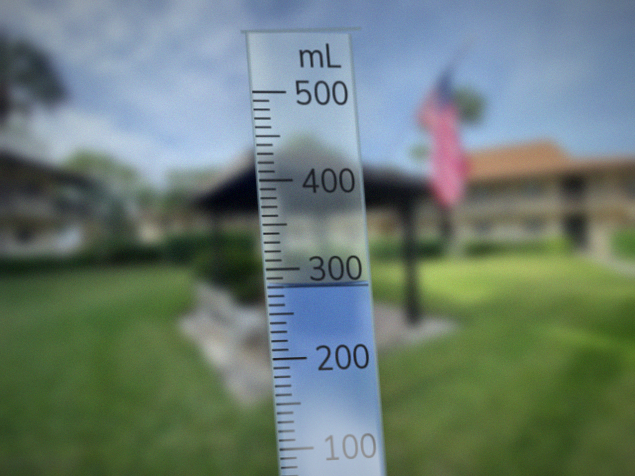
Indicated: 280,mL
